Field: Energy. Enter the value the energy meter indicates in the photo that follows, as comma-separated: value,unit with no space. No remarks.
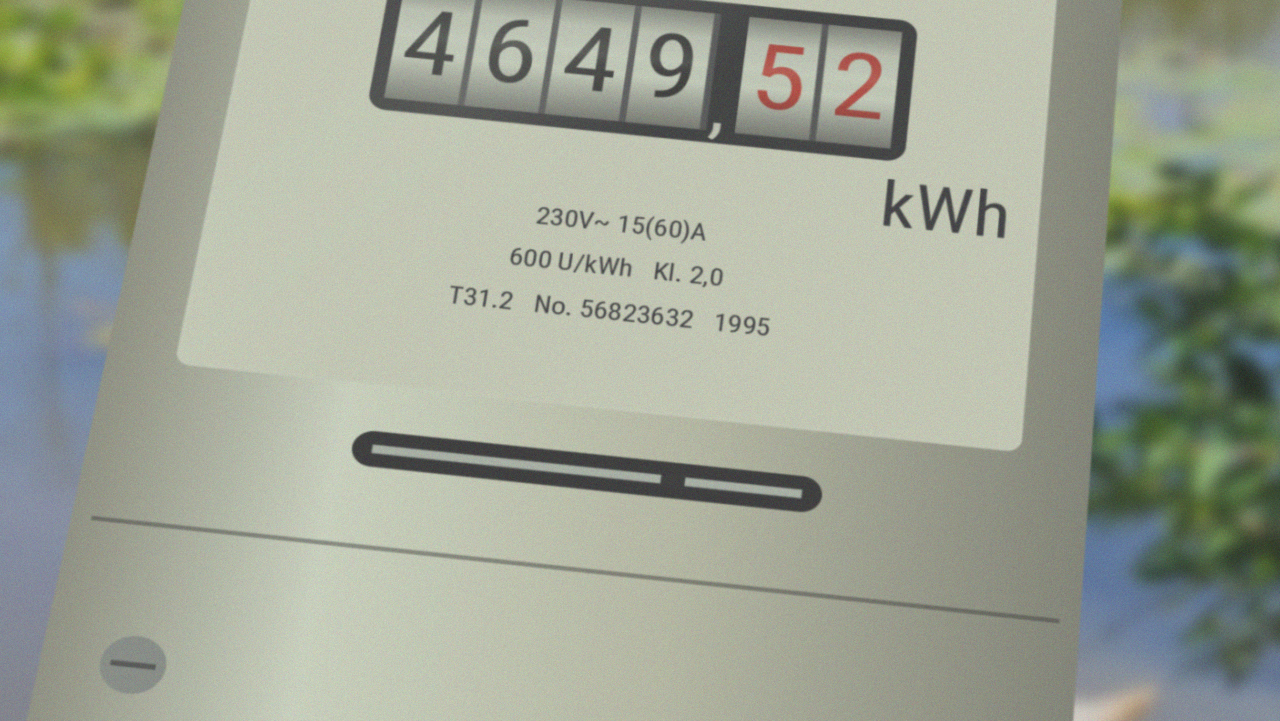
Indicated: 4649.52,kWh
